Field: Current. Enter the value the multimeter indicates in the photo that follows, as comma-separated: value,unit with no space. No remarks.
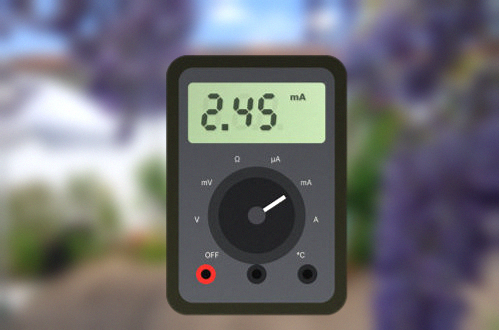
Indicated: 2.45,mA
